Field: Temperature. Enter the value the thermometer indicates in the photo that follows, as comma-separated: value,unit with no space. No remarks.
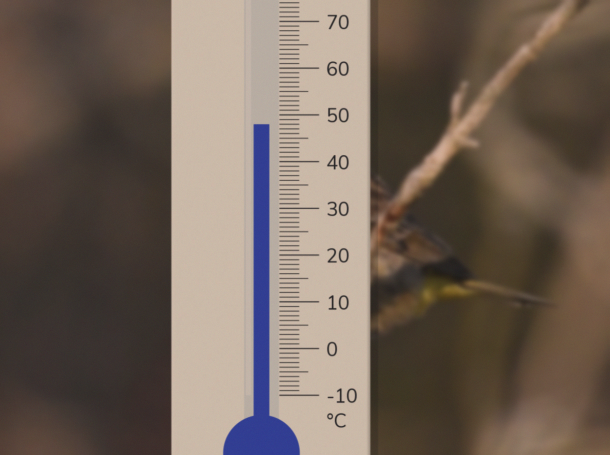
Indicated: 48,°C
